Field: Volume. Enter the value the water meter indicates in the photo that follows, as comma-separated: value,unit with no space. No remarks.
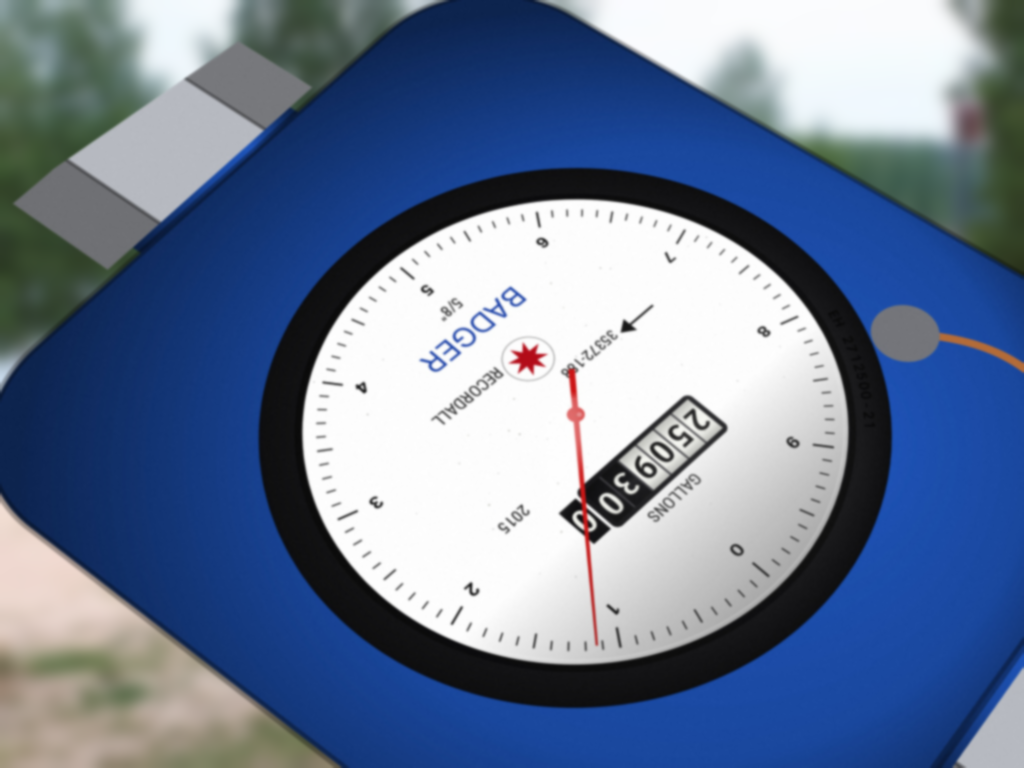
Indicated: 2509301.1,gal
